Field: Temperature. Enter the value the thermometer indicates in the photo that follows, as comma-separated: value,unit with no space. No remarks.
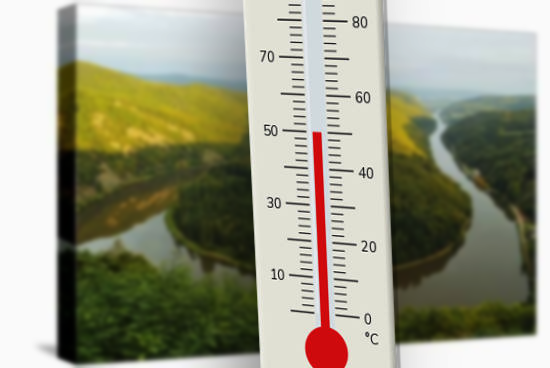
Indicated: 50,°C
